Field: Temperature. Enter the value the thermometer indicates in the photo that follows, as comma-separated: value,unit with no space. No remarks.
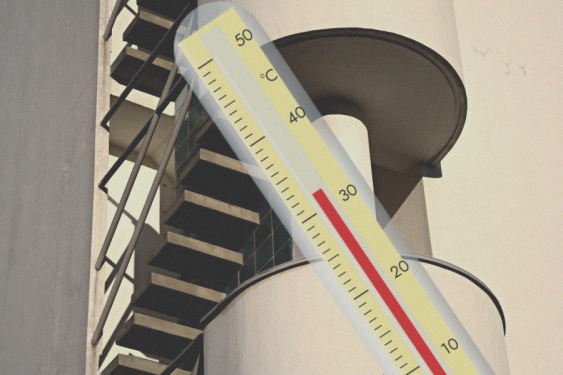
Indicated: 32,°C
